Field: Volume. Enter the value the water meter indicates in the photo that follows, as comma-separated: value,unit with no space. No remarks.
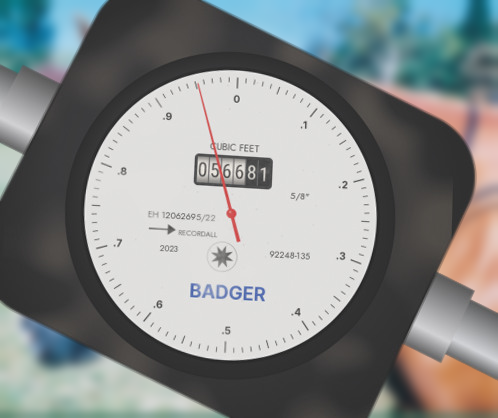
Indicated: 56680.95,ft³
